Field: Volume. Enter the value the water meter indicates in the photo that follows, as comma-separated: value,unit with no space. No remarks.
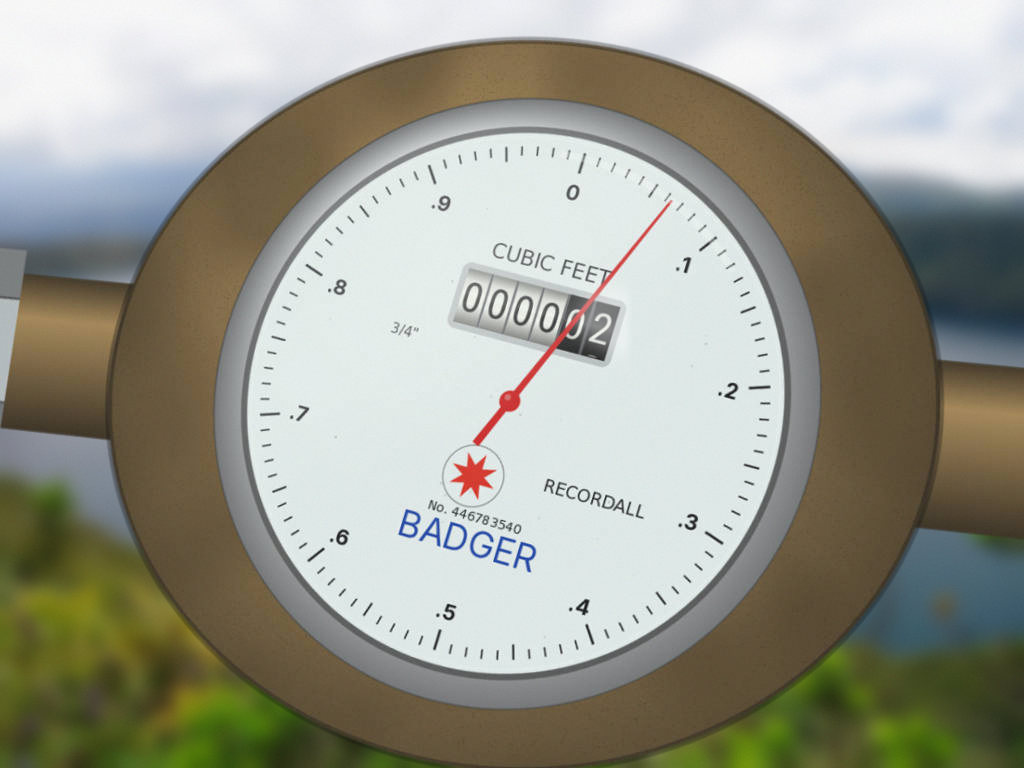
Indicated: 2.06,ft³
